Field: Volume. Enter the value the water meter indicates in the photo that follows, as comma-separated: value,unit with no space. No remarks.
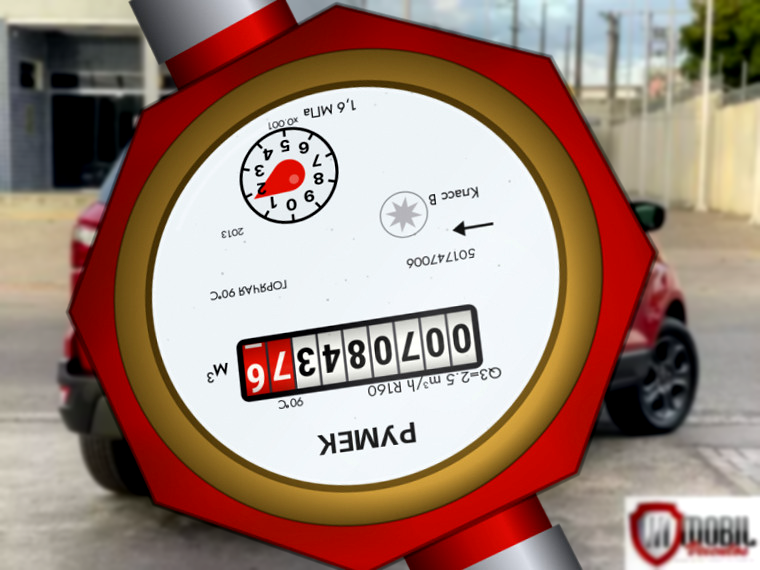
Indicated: 70843.761,m³
